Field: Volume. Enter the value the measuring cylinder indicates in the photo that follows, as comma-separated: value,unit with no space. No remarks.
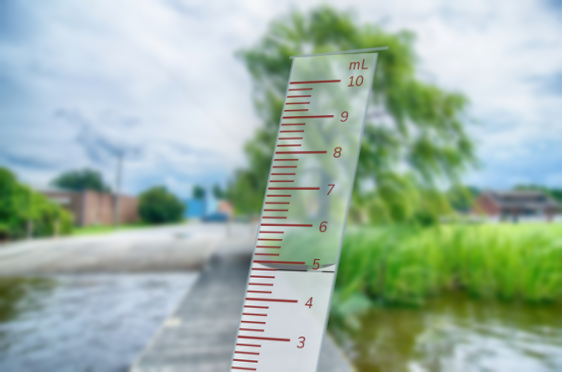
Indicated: 4.8,mL
